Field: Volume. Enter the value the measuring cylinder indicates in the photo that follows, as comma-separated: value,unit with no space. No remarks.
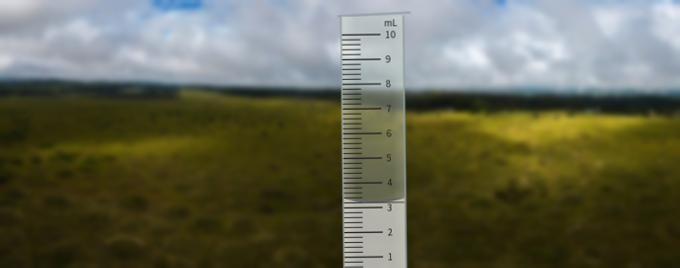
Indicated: 3.2,mL
